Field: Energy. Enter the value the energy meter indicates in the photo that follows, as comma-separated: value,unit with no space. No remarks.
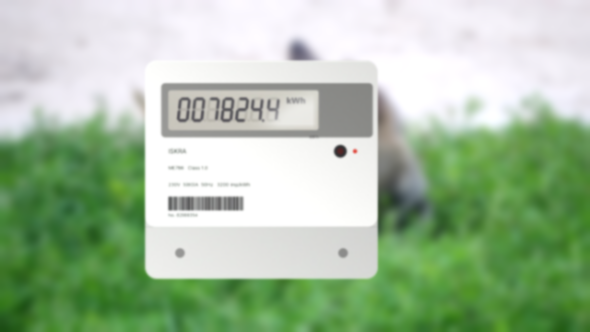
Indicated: 7824.4,kWh
